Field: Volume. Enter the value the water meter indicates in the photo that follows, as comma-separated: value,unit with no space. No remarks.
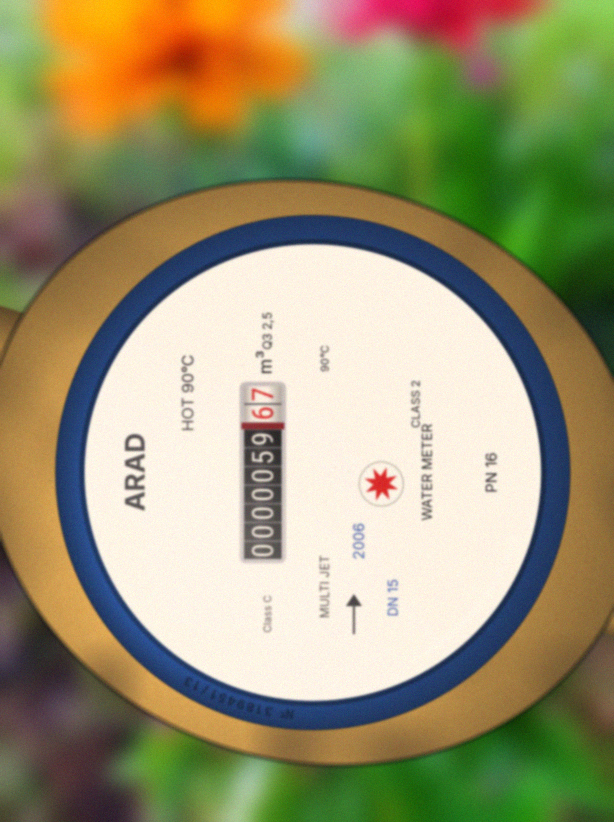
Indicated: 59.67,m³
